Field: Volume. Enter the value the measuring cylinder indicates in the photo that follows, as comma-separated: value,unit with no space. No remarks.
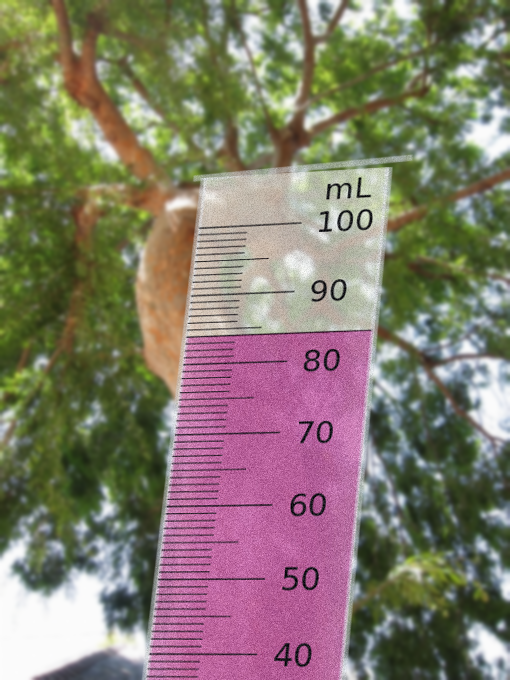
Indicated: 84,mL
